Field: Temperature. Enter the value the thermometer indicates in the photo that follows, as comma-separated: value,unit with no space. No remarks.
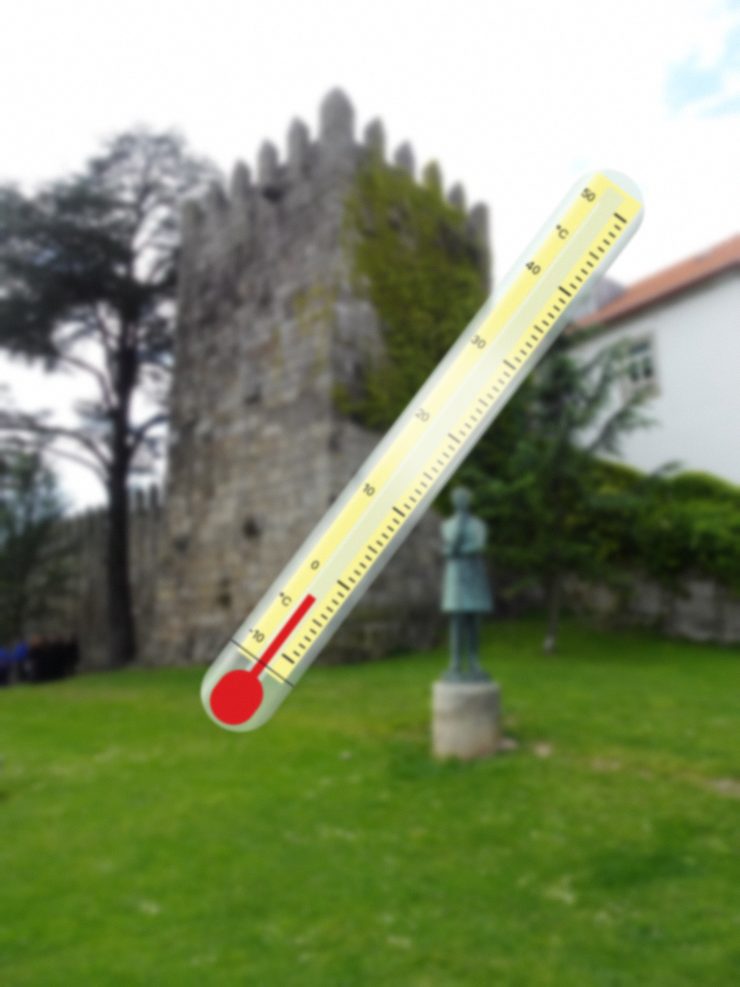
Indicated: -3,°C
